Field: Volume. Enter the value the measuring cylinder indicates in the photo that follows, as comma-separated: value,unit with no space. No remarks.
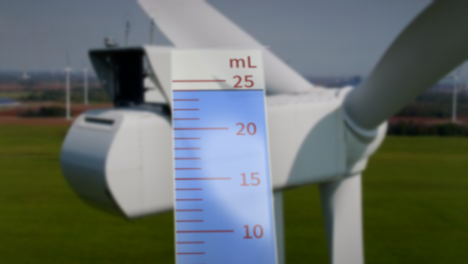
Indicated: 24,mL
